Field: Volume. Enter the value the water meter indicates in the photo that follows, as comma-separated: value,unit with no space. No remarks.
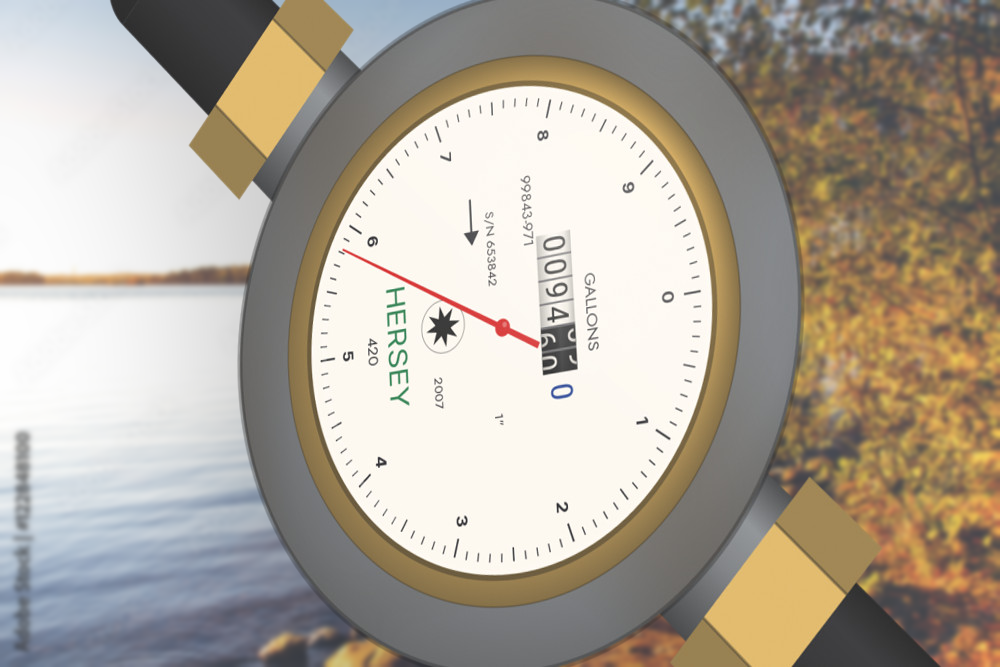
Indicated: 94595.8,gal
